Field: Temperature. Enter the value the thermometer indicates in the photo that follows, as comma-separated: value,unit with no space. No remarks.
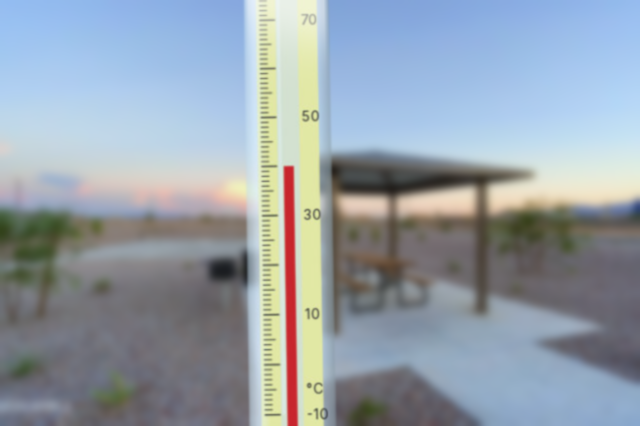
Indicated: 40,°C
